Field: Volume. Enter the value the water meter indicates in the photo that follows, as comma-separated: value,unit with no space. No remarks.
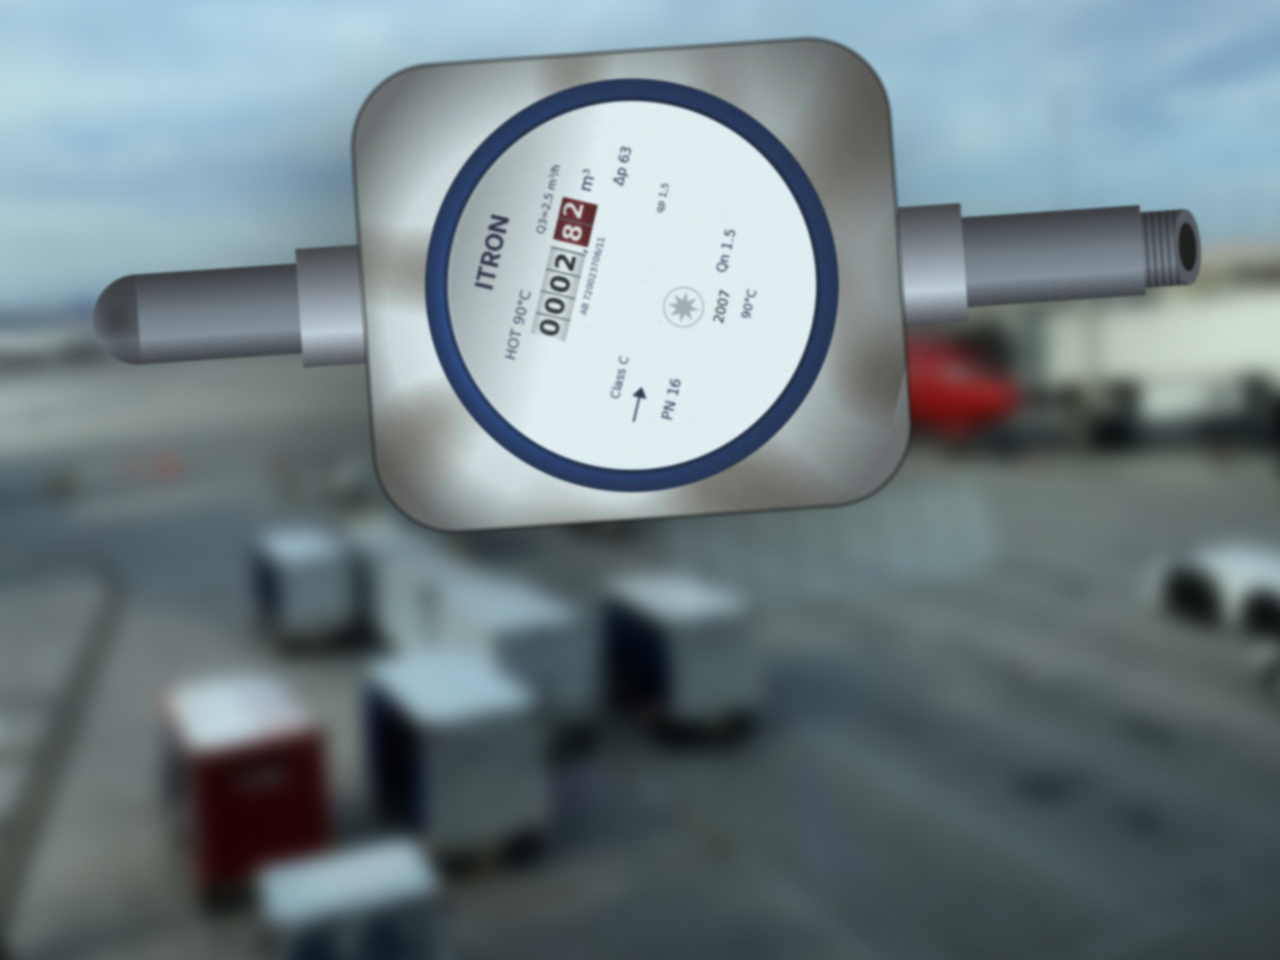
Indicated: 2.82,m³
